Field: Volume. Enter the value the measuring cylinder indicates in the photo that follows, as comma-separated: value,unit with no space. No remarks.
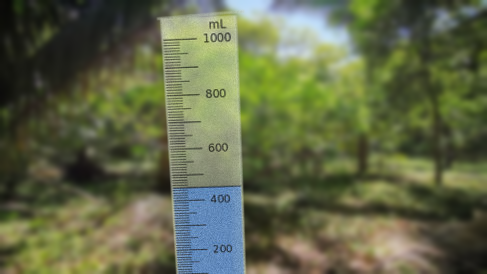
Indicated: 450,mL
